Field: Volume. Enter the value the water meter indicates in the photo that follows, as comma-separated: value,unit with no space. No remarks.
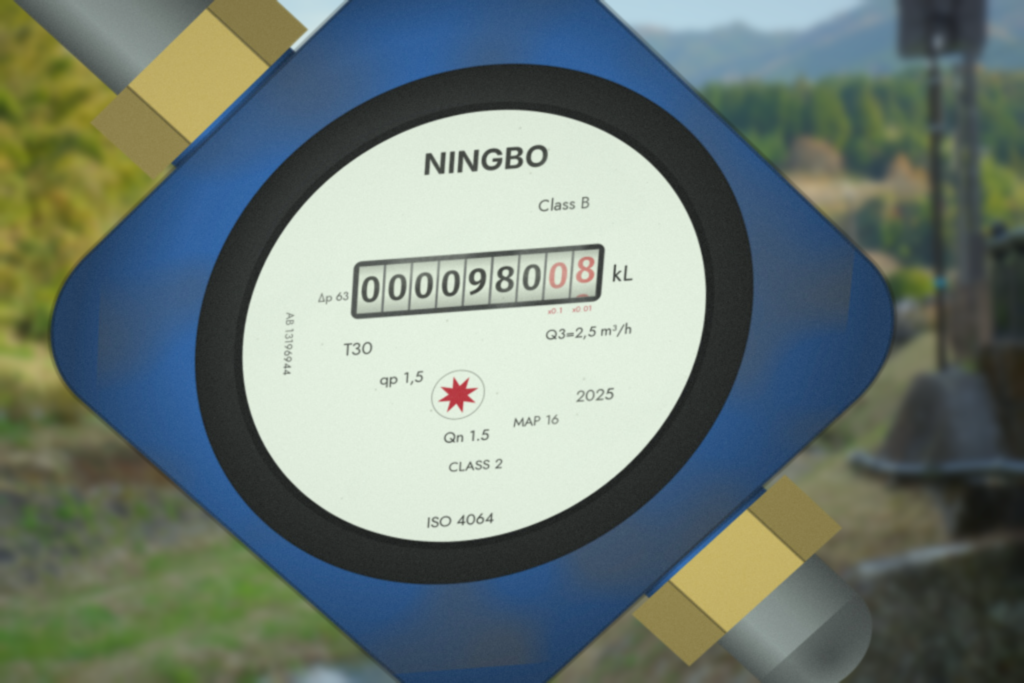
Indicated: 980.08,kL
